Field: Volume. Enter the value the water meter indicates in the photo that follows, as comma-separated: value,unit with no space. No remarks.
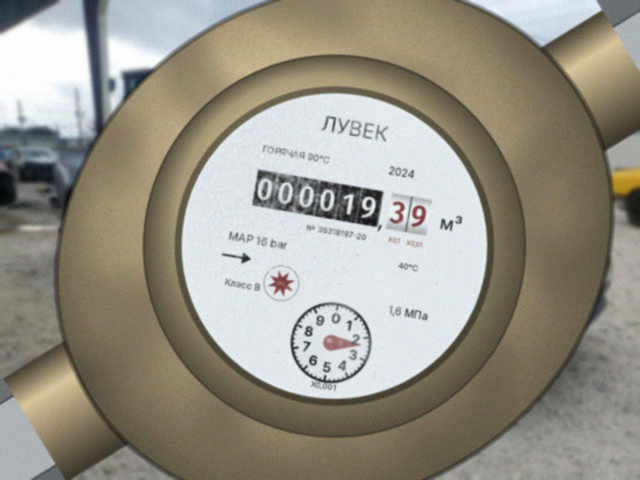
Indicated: 19.392,m³
